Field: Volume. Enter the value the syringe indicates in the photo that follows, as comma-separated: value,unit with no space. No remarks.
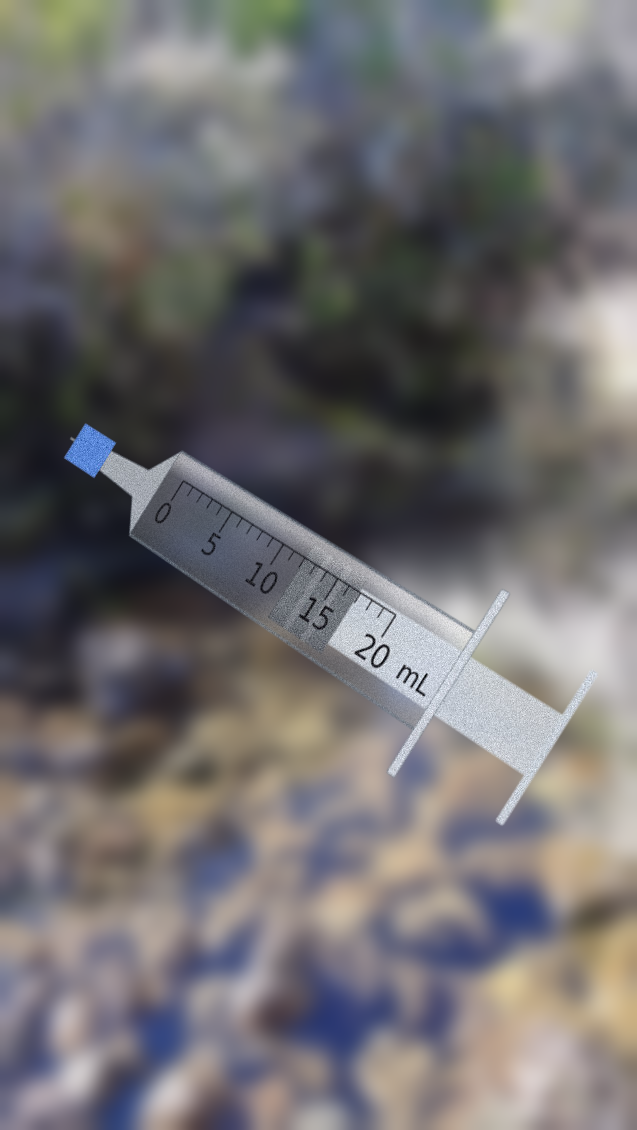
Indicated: 12,mL
